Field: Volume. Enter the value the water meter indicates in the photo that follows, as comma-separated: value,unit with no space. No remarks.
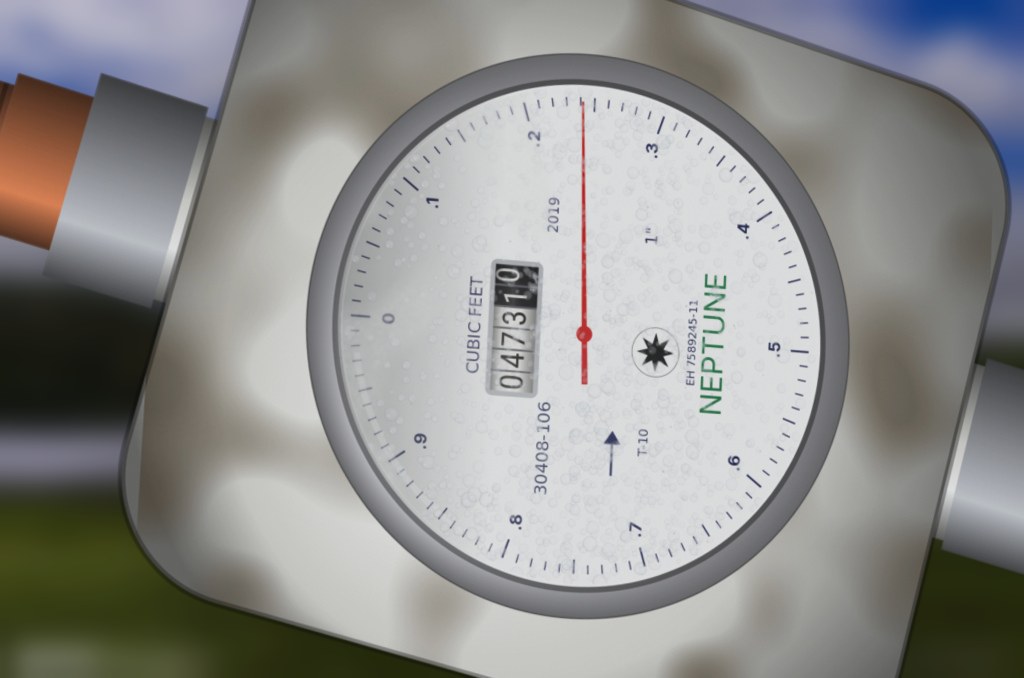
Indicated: 47310.24,ft³
